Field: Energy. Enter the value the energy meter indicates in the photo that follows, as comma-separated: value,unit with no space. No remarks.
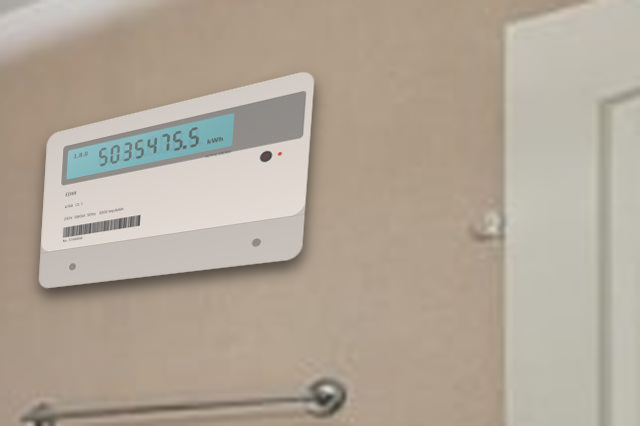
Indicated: 5035475.5,kWh
